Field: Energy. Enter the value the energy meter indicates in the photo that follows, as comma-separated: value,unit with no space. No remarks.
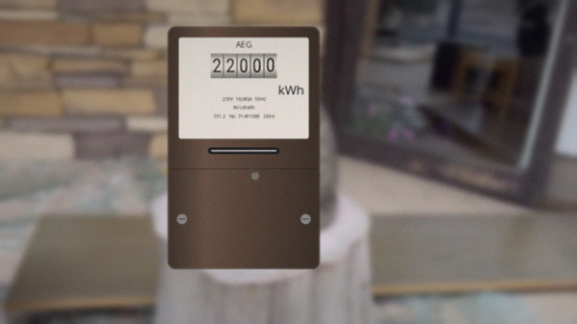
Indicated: 22000,kWh
